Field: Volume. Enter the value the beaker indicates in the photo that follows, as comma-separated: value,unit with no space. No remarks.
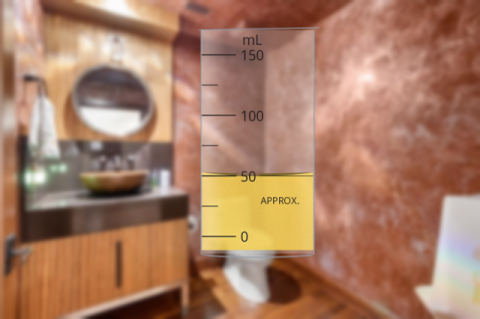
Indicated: 50,mL
